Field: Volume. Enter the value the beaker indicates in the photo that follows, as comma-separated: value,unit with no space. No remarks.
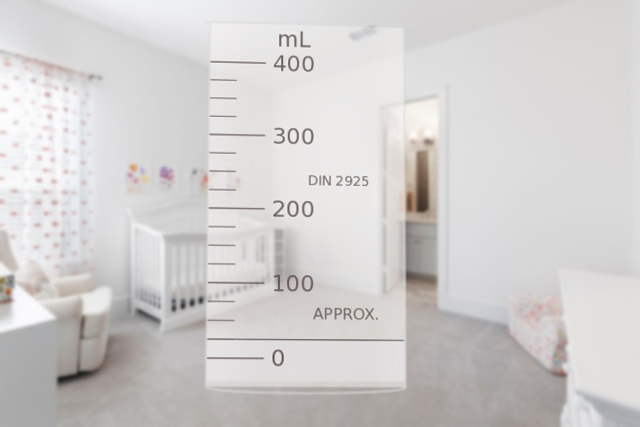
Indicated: 25,mL
